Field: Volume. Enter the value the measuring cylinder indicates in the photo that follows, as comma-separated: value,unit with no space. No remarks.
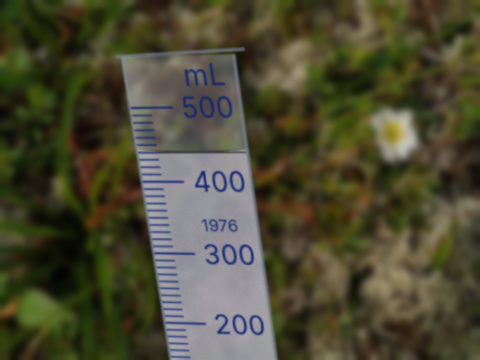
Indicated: 440,mL
